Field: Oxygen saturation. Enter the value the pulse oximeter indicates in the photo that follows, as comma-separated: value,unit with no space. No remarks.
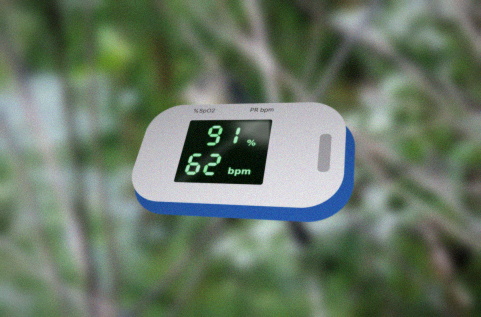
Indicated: 91,%
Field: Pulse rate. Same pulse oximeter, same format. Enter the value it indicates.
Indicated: 62,bpm
